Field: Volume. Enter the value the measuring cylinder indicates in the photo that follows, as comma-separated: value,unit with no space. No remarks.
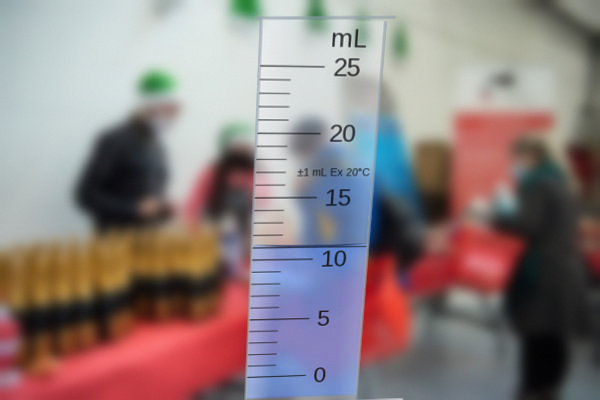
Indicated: 11,mL
